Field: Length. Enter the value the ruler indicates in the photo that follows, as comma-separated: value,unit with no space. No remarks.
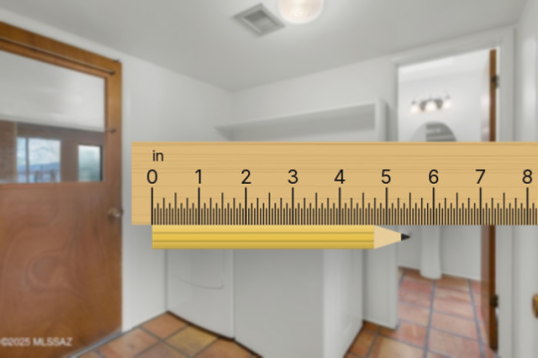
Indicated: 5.5,in
